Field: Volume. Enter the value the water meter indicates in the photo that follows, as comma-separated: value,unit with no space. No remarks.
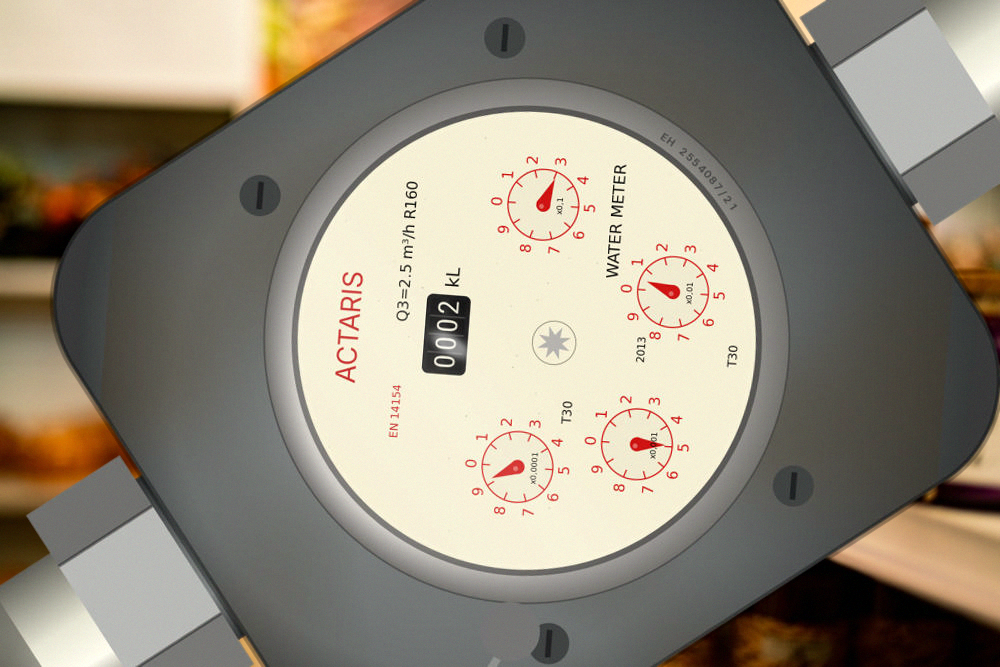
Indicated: 2.3049,kL
